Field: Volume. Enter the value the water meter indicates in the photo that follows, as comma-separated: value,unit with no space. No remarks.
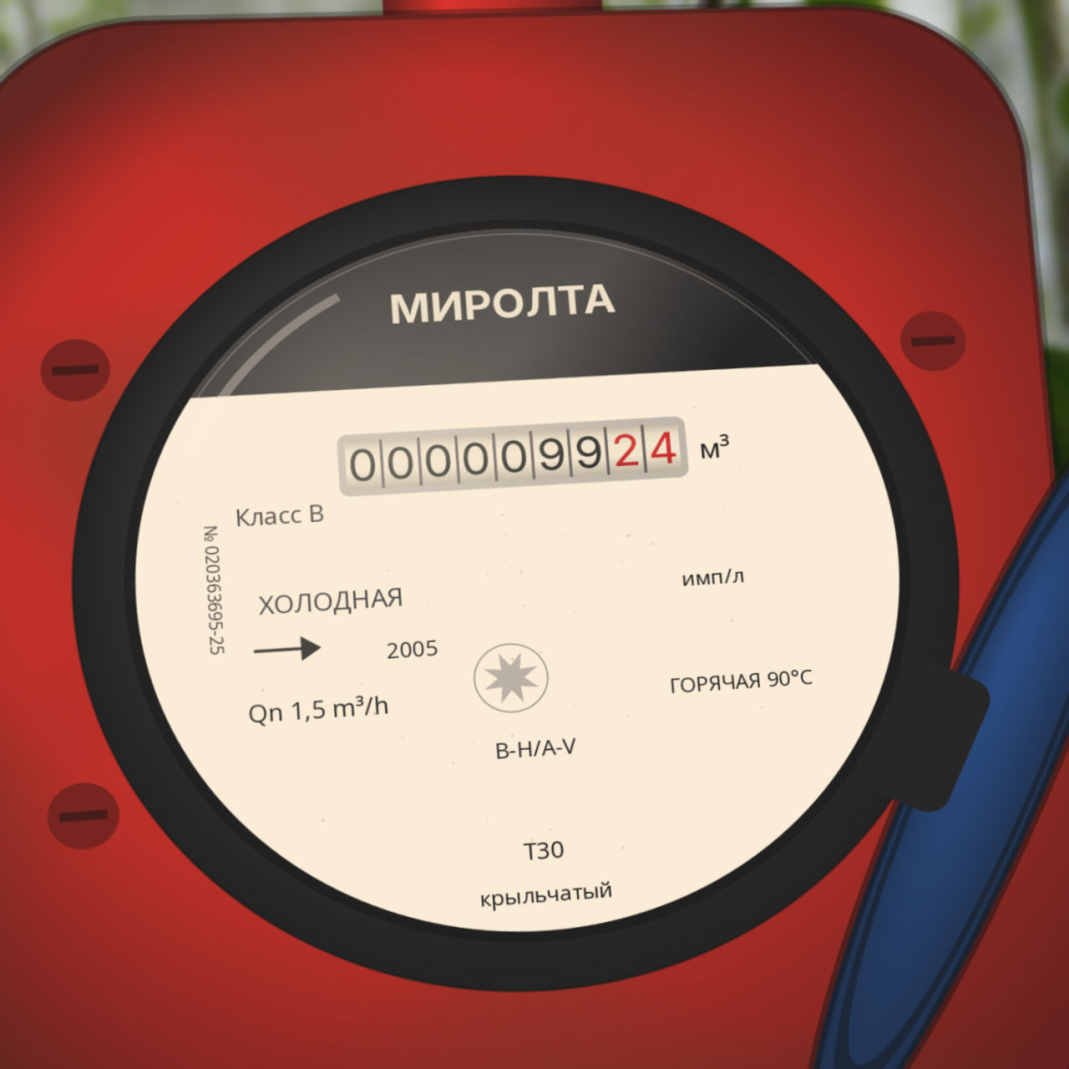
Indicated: 99.24,m³
